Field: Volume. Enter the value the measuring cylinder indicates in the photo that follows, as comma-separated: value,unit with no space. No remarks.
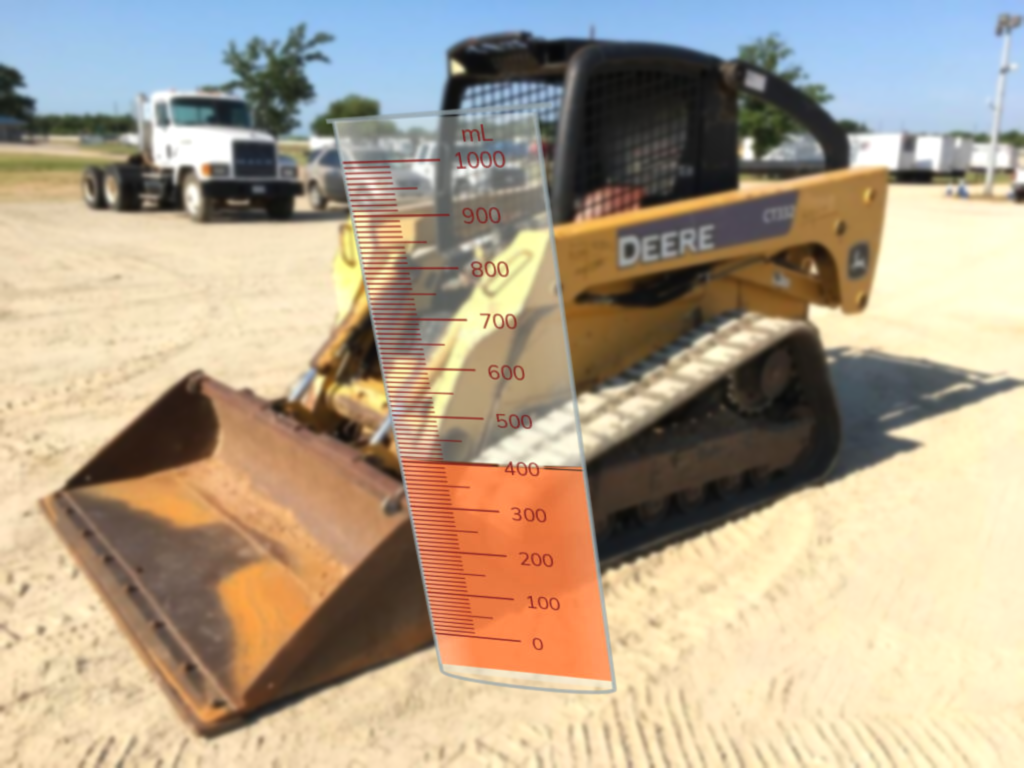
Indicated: 400,mL
